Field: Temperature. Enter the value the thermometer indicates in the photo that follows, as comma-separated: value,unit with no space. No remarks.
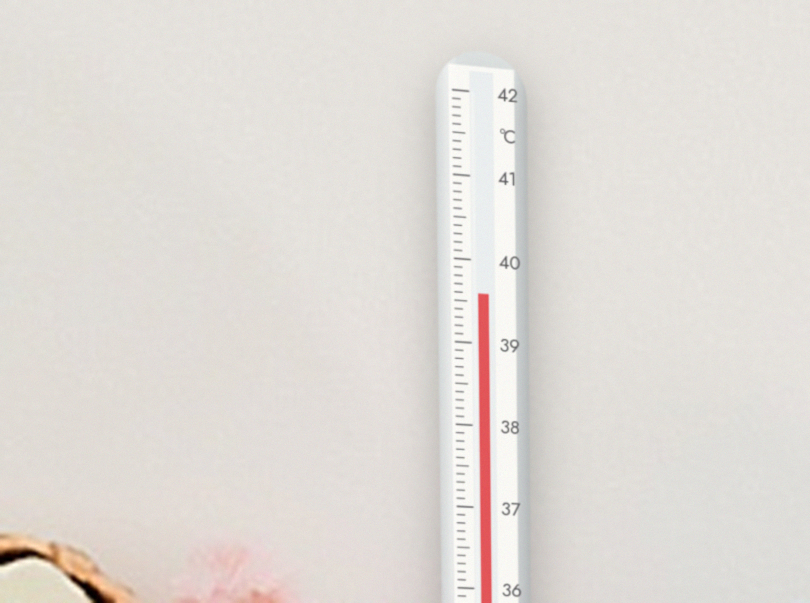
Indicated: 39.6,°C
